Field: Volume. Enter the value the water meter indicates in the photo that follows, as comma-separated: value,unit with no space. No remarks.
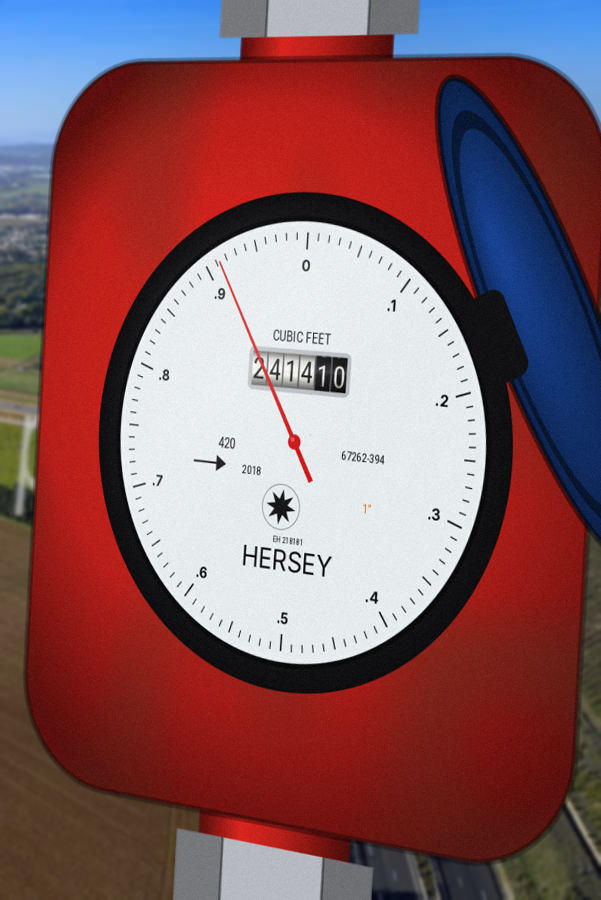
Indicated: 241409.91,ft³
